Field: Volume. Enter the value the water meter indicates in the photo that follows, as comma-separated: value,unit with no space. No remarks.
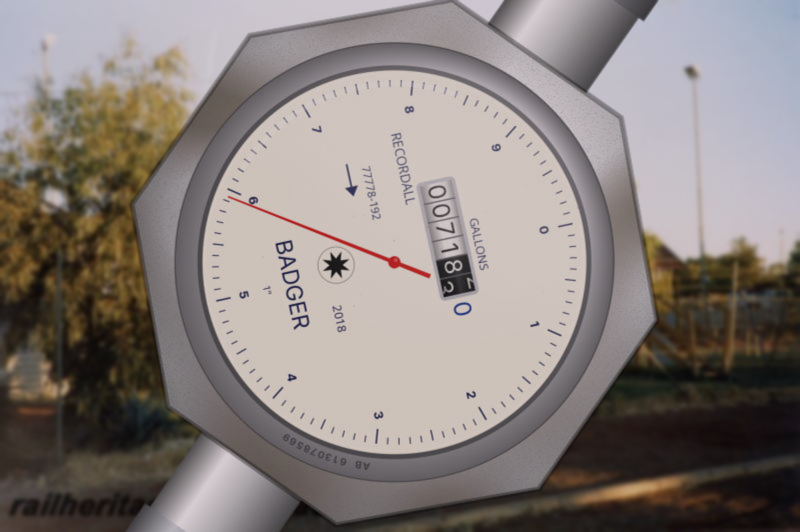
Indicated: 71825.9,gal
